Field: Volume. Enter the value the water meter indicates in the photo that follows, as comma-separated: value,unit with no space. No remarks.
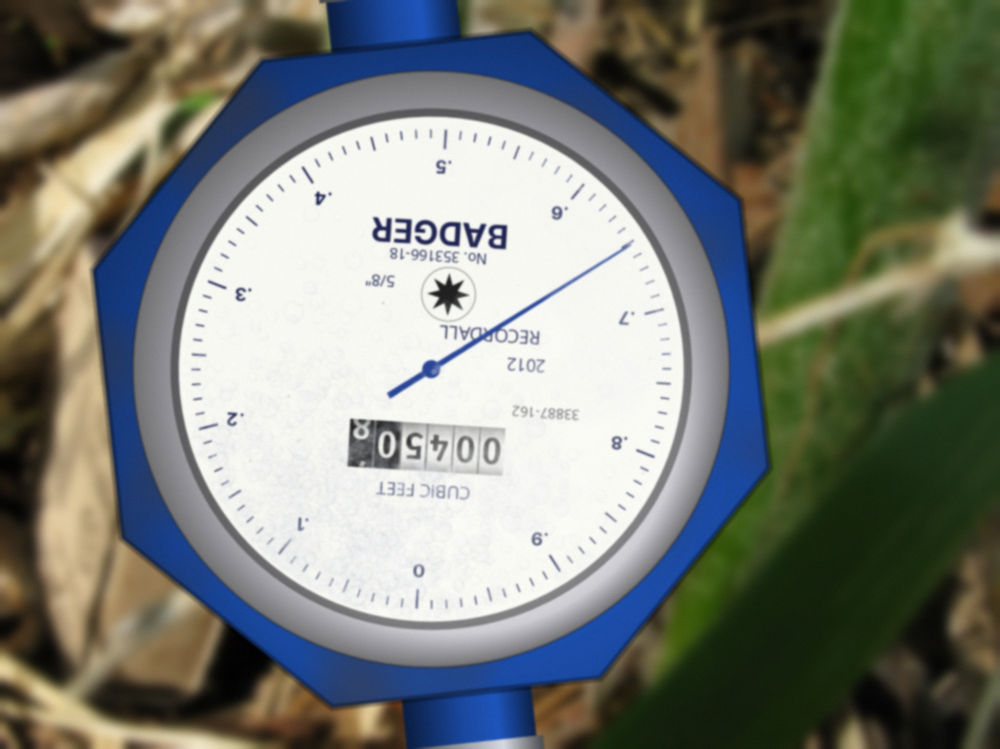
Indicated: 4507.65,ft³
